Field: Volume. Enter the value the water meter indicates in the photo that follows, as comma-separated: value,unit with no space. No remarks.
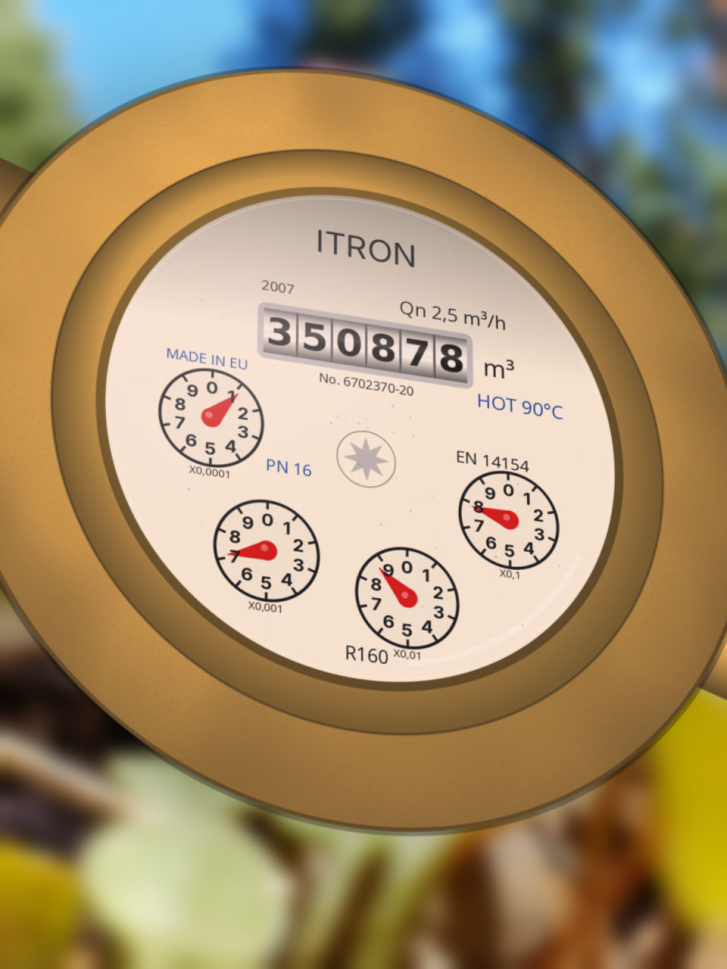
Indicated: 350878.7871,m³
